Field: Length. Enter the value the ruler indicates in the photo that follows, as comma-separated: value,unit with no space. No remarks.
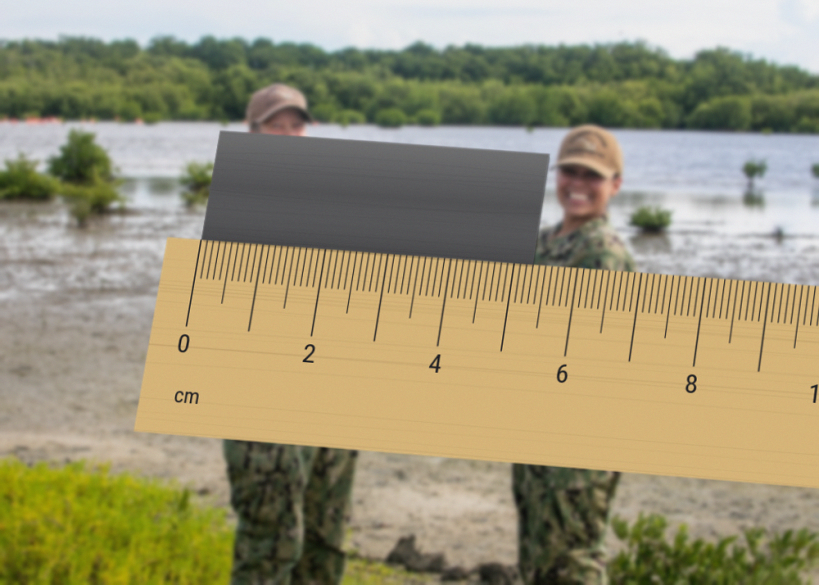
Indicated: 5.3,cm
